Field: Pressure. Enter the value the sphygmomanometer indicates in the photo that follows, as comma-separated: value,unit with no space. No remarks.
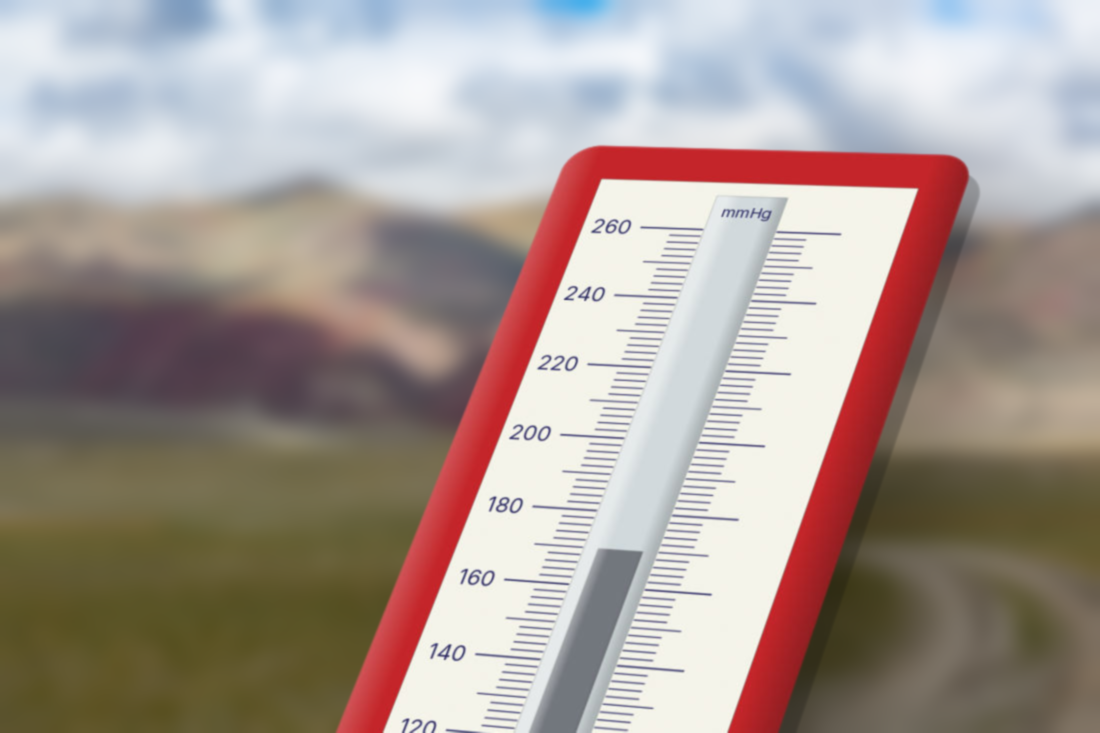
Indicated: 170,mmHg
